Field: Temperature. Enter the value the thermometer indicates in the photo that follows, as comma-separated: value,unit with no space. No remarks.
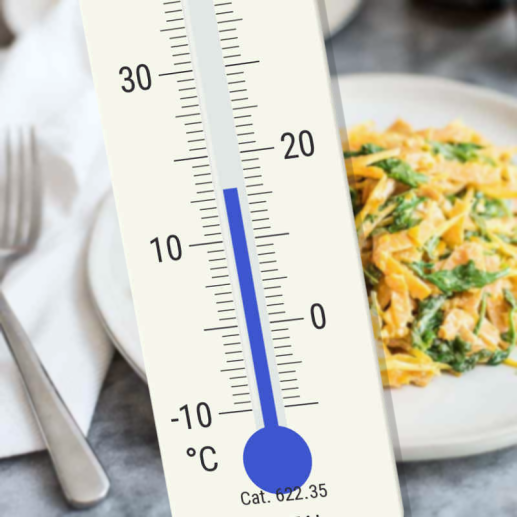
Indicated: 16,°C
